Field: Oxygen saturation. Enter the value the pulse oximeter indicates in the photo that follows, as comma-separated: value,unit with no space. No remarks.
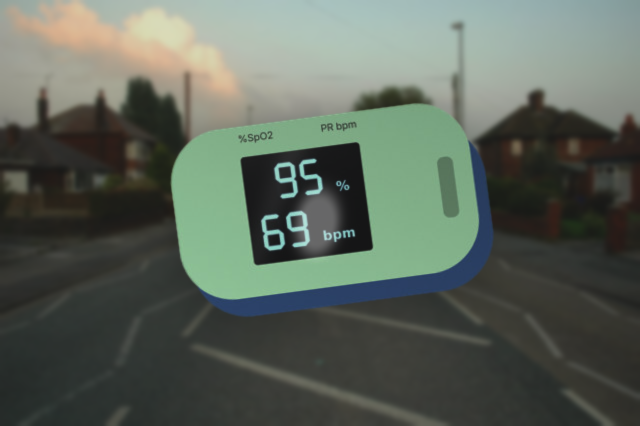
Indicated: 95,%
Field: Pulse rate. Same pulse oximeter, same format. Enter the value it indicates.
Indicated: 69,bpm
